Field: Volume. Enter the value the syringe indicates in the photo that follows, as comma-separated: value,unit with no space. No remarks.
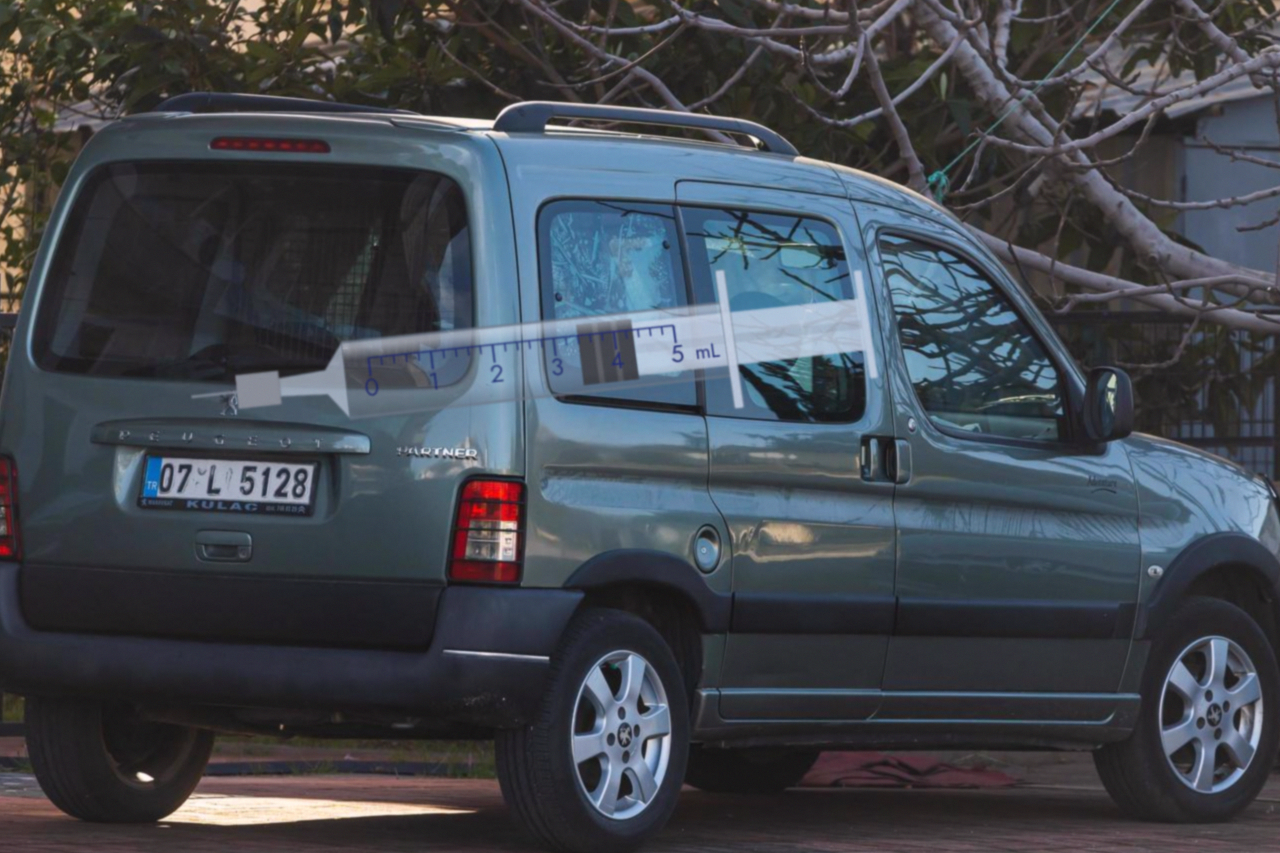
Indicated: 3.4,mL
